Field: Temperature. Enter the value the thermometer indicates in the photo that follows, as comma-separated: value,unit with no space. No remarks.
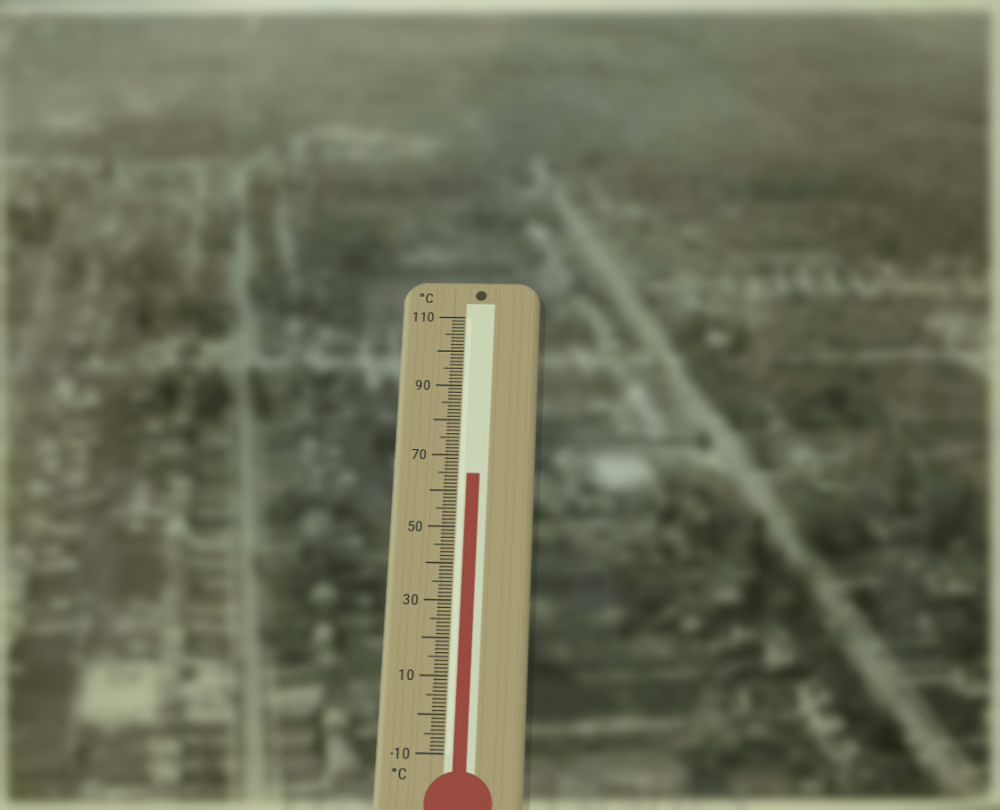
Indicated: 65,°C
